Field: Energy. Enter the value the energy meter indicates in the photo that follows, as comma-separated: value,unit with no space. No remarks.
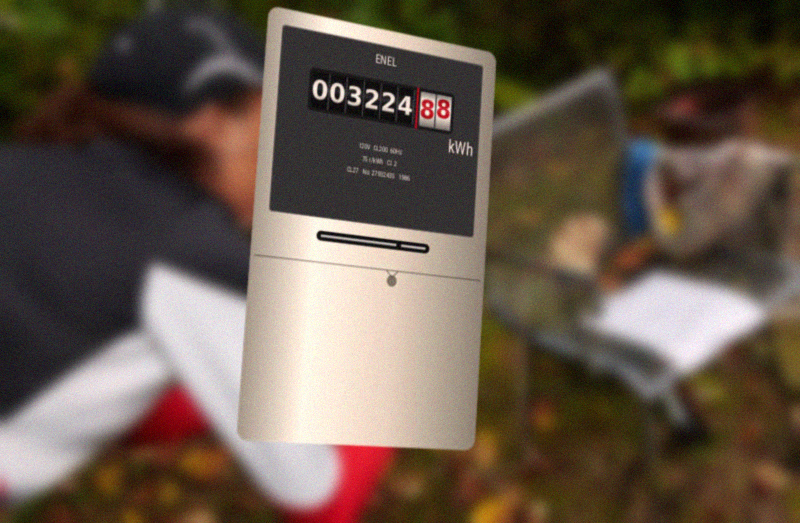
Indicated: 3224.88,kWh
